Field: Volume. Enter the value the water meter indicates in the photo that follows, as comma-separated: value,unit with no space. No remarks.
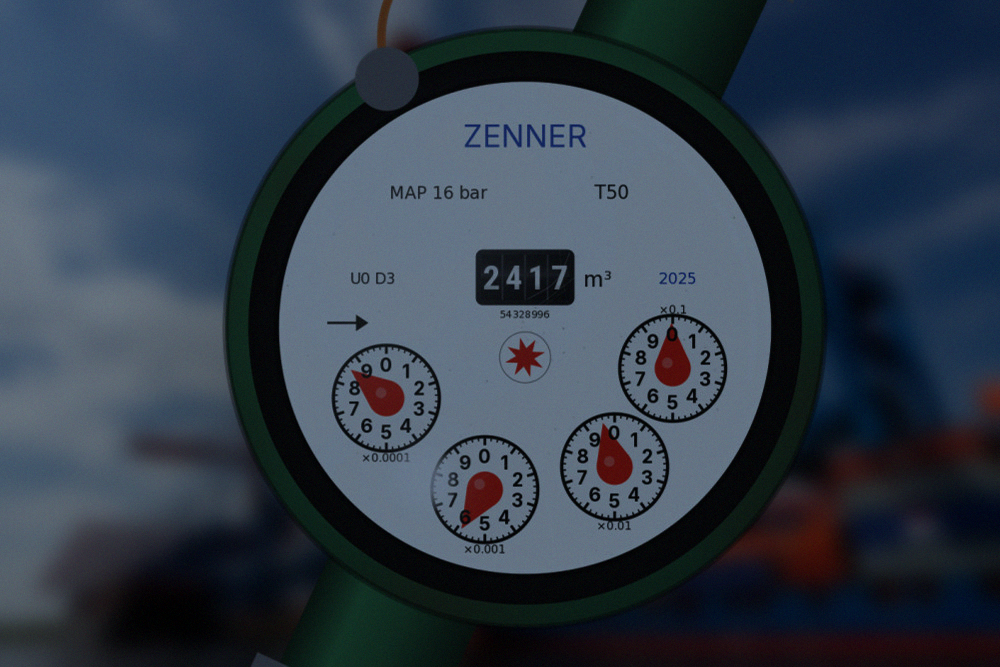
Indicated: 2416.9958,m³
